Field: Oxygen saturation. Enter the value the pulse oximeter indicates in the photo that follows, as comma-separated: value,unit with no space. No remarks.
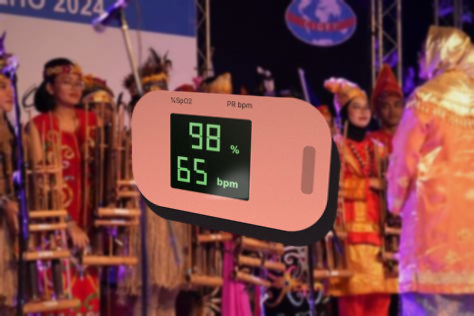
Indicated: 98,%
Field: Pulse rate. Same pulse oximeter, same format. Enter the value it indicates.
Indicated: 65,bpm
